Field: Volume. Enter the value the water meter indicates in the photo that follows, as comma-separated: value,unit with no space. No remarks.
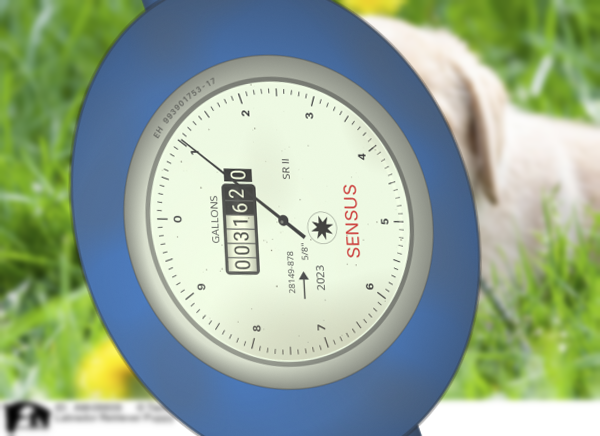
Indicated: 31621.0,gal
